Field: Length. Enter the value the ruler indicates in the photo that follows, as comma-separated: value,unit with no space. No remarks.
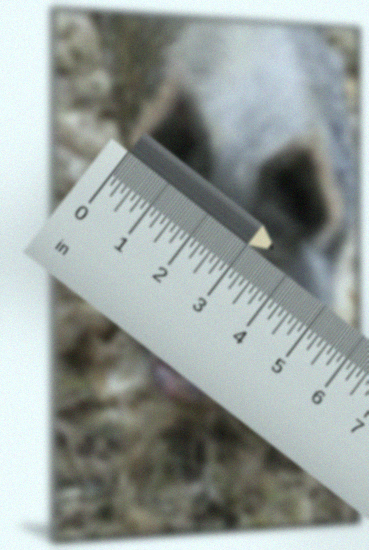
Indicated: 3.5,in
